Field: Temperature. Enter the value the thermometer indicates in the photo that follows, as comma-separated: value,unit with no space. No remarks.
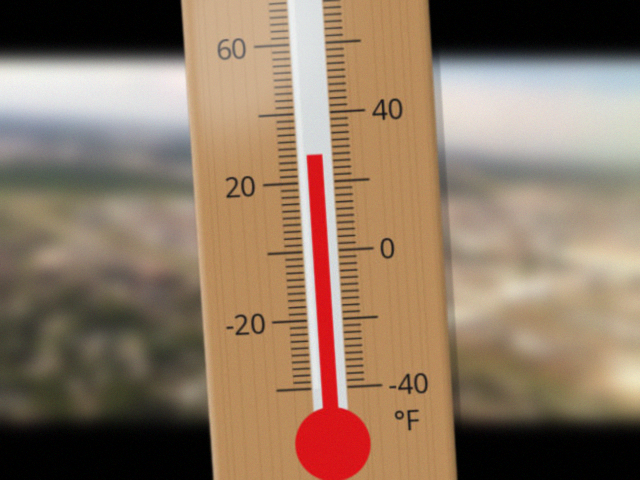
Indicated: 28,°F
